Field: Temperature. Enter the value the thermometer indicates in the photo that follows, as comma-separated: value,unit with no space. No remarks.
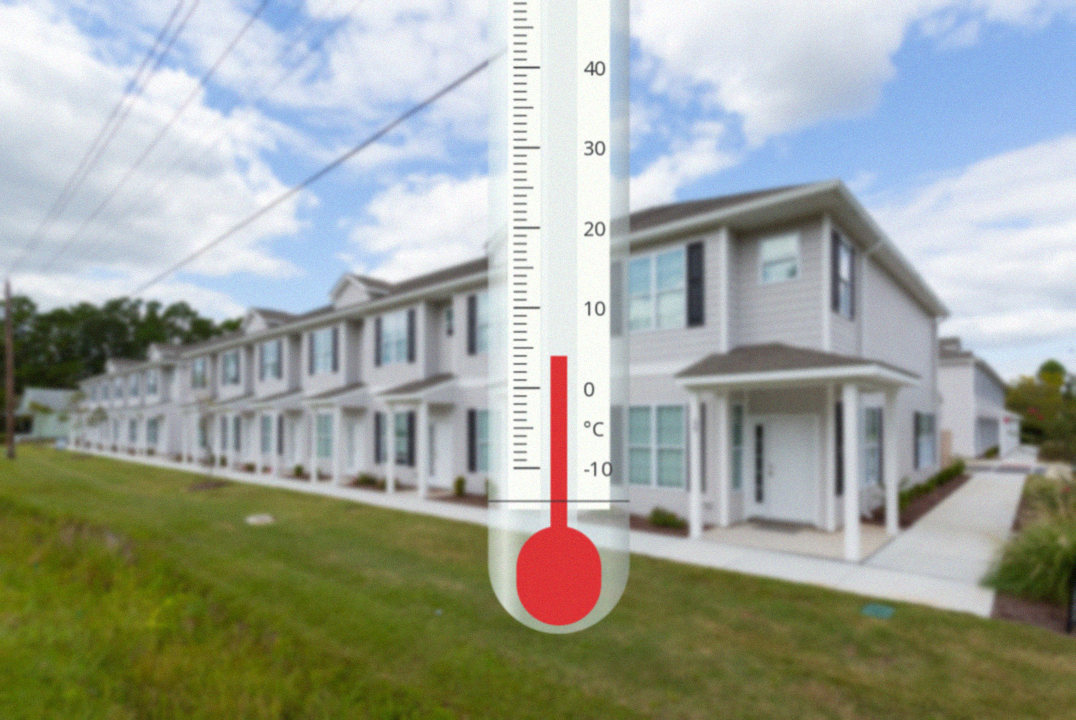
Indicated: 4,°C
